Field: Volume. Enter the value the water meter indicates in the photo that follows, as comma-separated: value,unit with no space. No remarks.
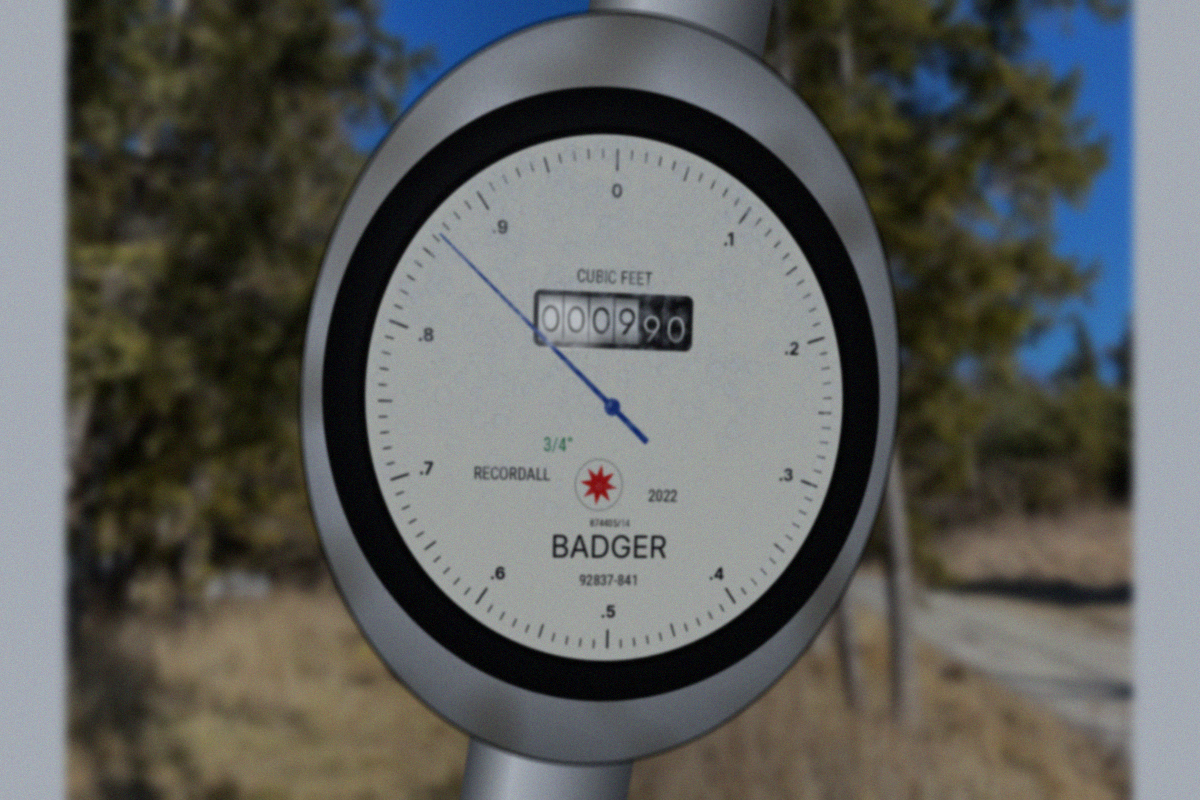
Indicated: 989.86,ft³
